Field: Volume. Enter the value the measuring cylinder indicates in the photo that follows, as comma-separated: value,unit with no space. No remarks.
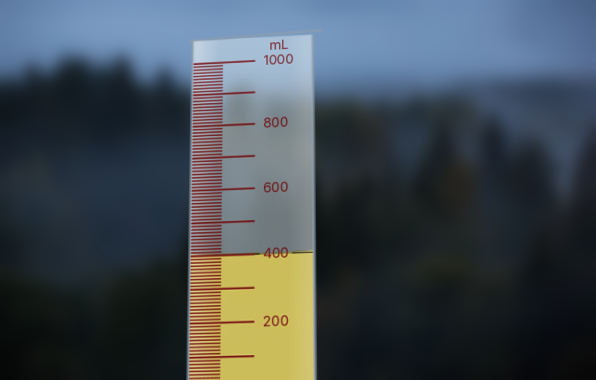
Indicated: 400,mL
